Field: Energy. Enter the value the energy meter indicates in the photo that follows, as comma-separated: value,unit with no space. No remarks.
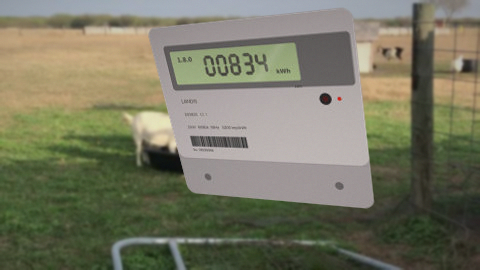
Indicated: 834,kWh
